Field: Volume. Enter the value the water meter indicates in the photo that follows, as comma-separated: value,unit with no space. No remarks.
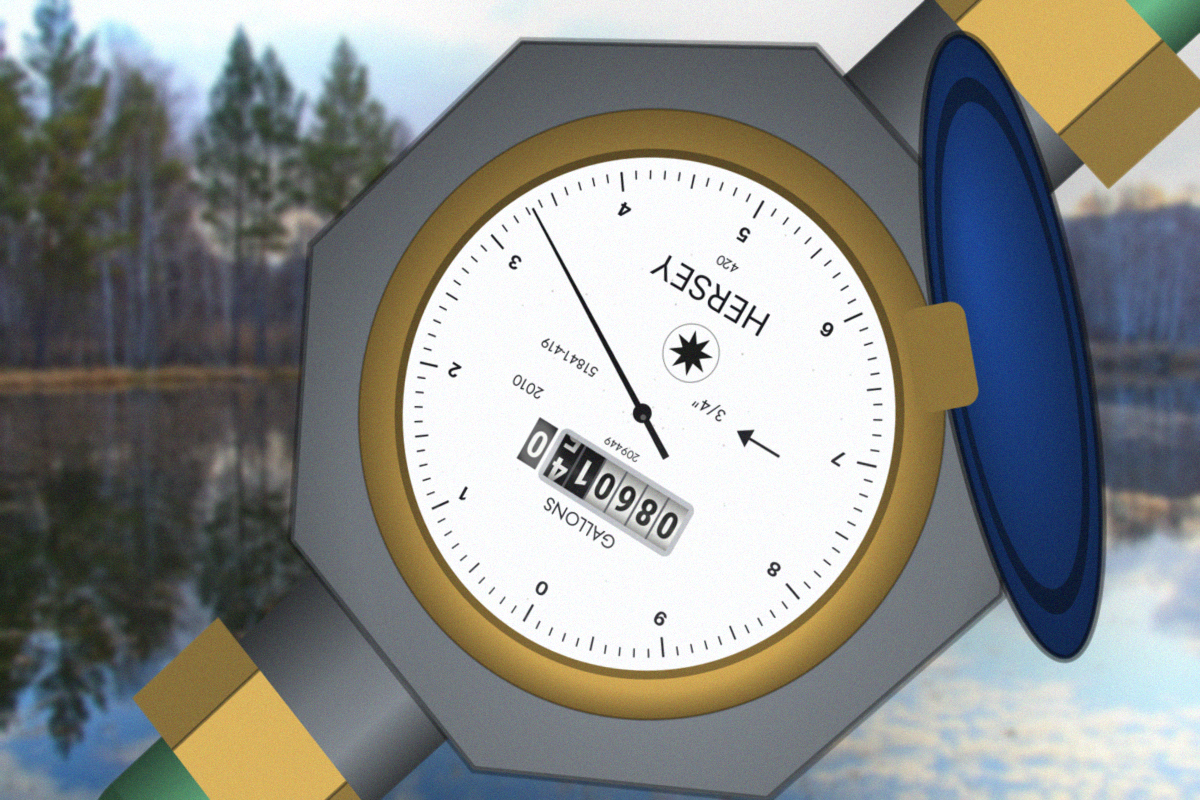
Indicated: 860143.3,gal
